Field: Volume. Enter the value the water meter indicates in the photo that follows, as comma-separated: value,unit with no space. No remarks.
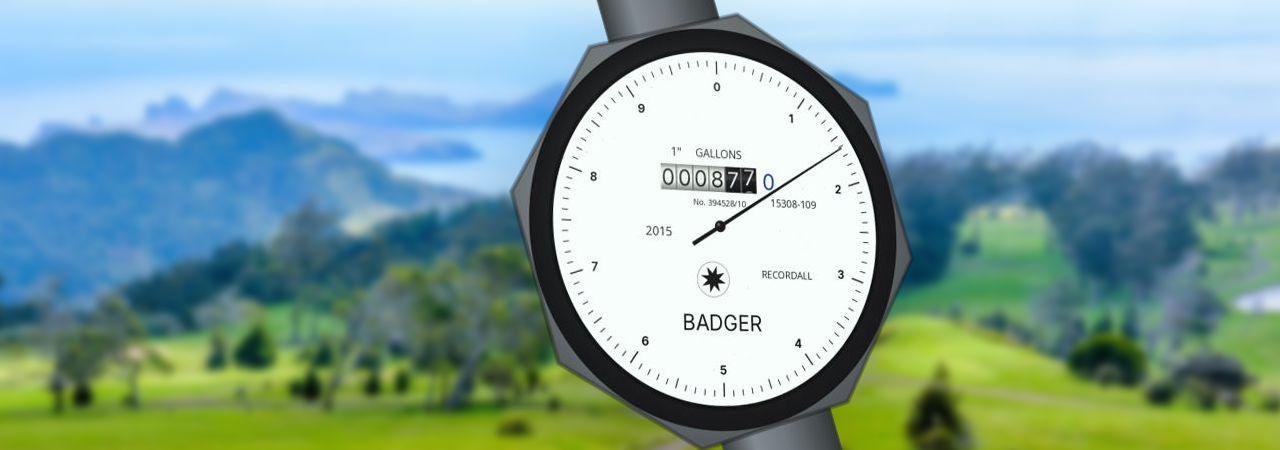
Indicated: 8771.6,gal
